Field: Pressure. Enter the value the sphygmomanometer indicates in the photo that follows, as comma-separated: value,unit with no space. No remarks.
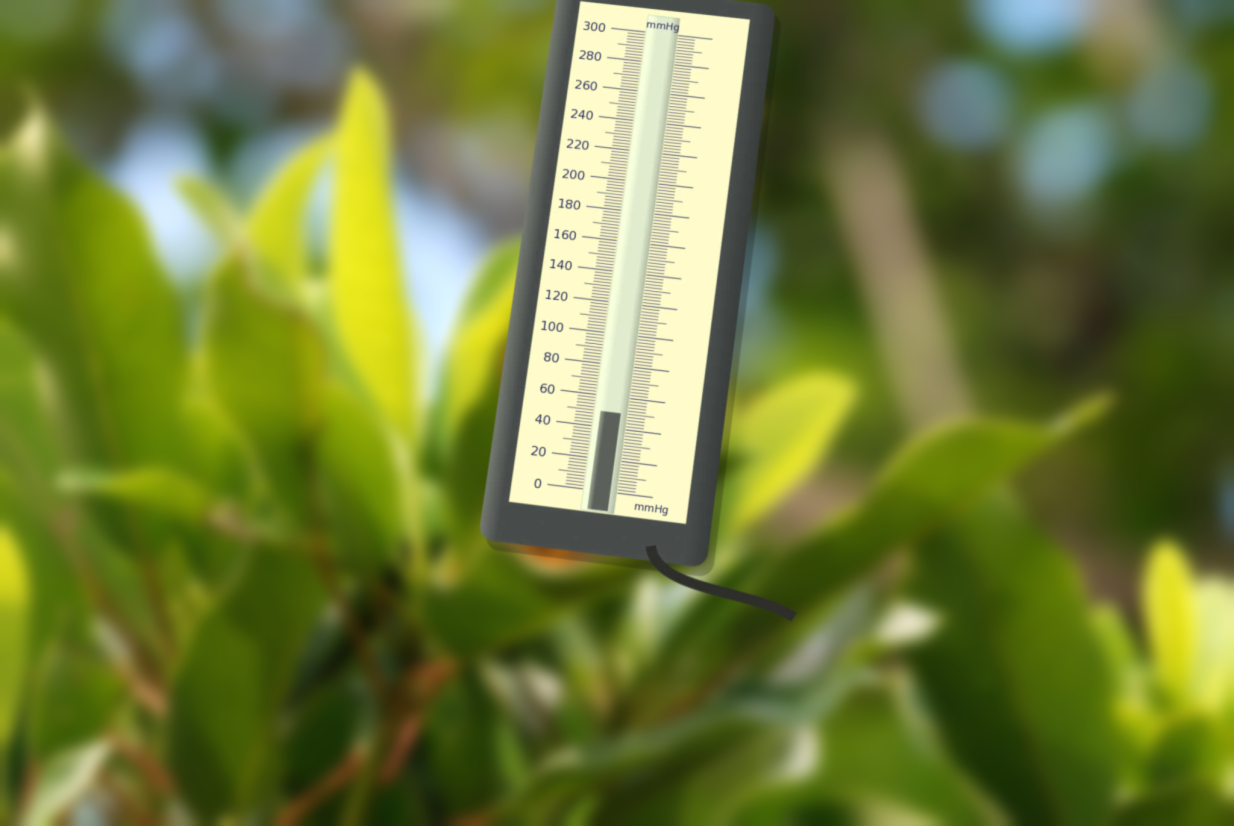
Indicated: 50,mmHg
